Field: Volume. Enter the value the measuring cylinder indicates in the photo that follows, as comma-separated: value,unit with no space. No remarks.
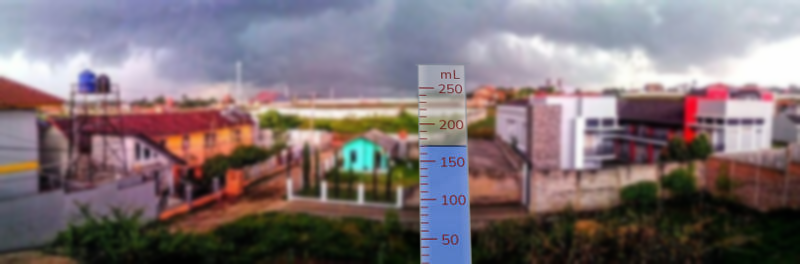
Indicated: 170,mL
